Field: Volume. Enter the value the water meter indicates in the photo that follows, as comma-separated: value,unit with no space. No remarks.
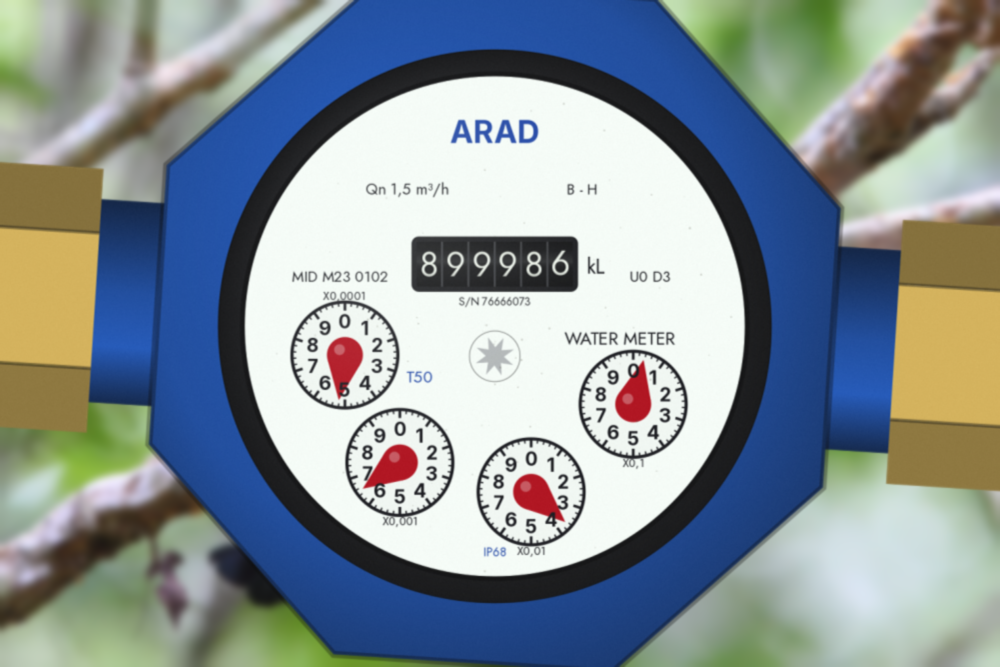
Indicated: 899986.0365,kL
